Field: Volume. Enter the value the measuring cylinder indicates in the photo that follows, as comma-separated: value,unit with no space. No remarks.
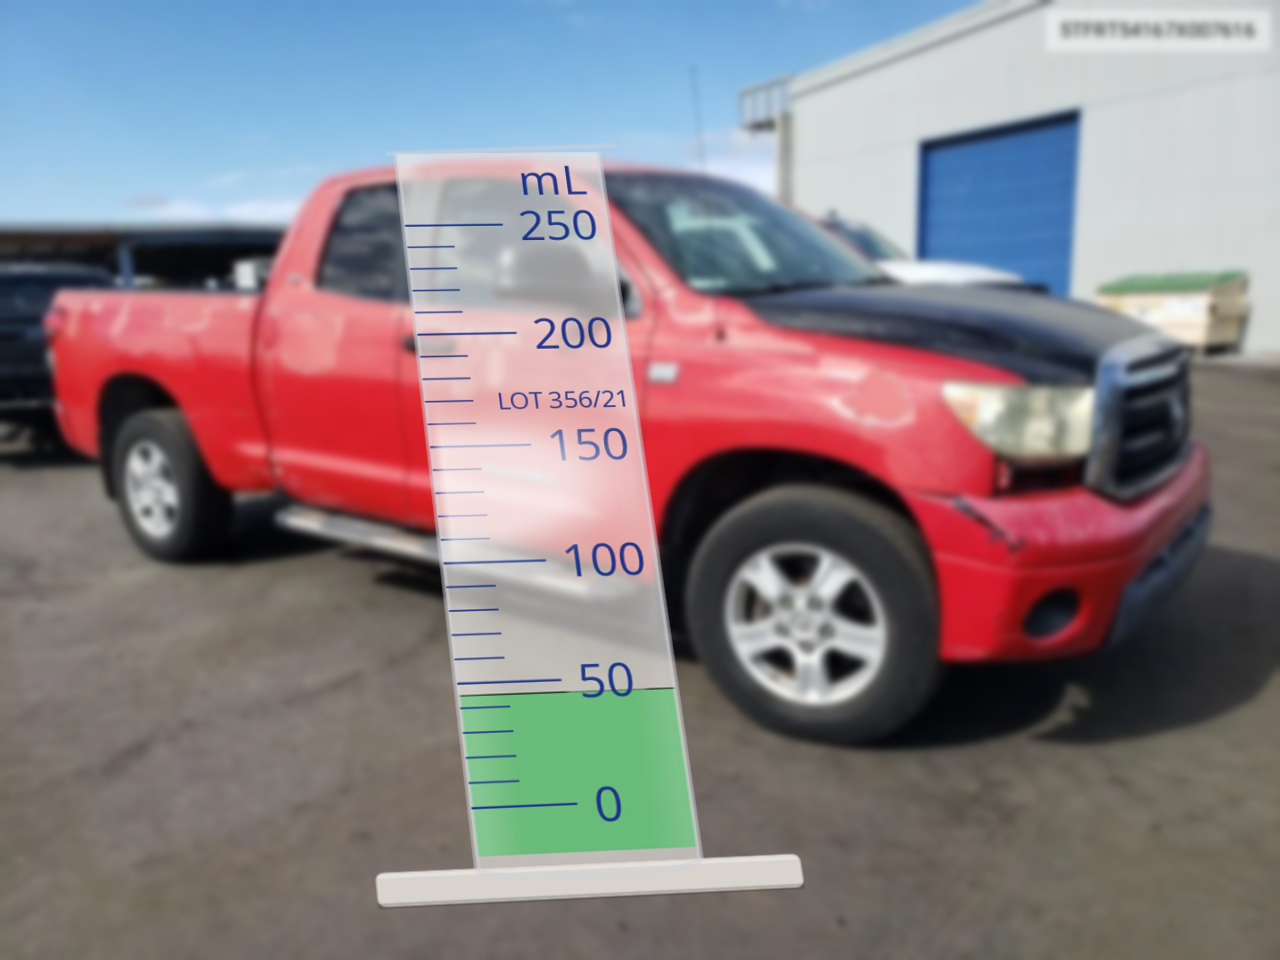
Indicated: 45,mL
